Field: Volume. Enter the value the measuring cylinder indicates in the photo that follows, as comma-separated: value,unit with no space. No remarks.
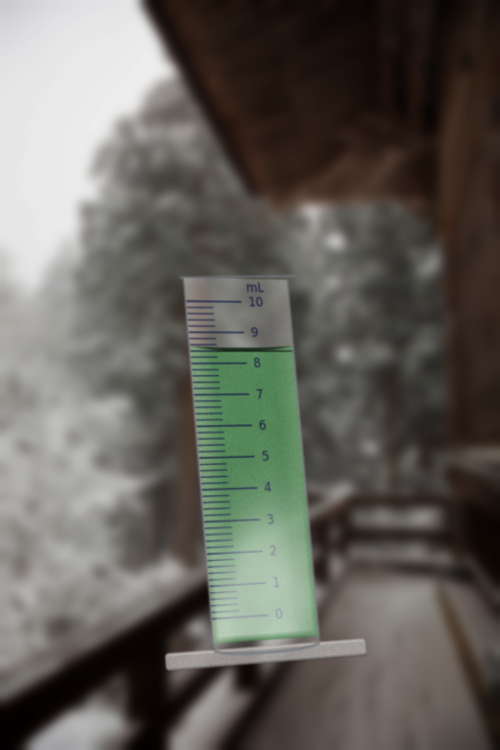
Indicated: 8.4,mL
